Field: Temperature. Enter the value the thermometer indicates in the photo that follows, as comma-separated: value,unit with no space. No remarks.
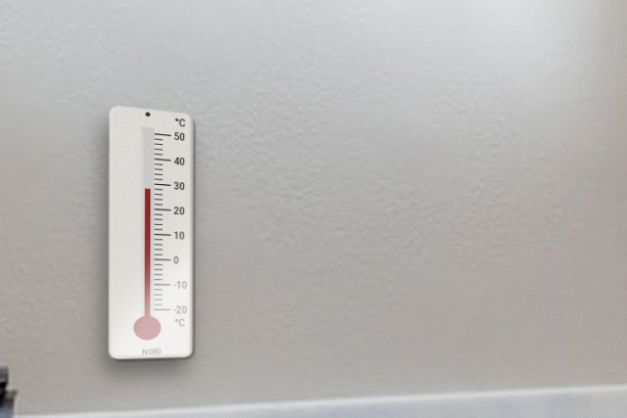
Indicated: 28,°C
